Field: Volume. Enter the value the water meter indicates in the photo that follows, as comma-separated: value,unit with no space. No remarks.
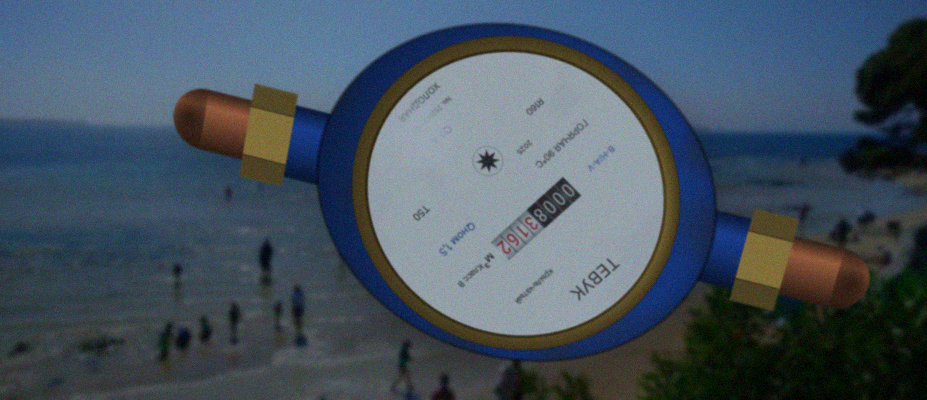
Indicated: 8.3162,m³
